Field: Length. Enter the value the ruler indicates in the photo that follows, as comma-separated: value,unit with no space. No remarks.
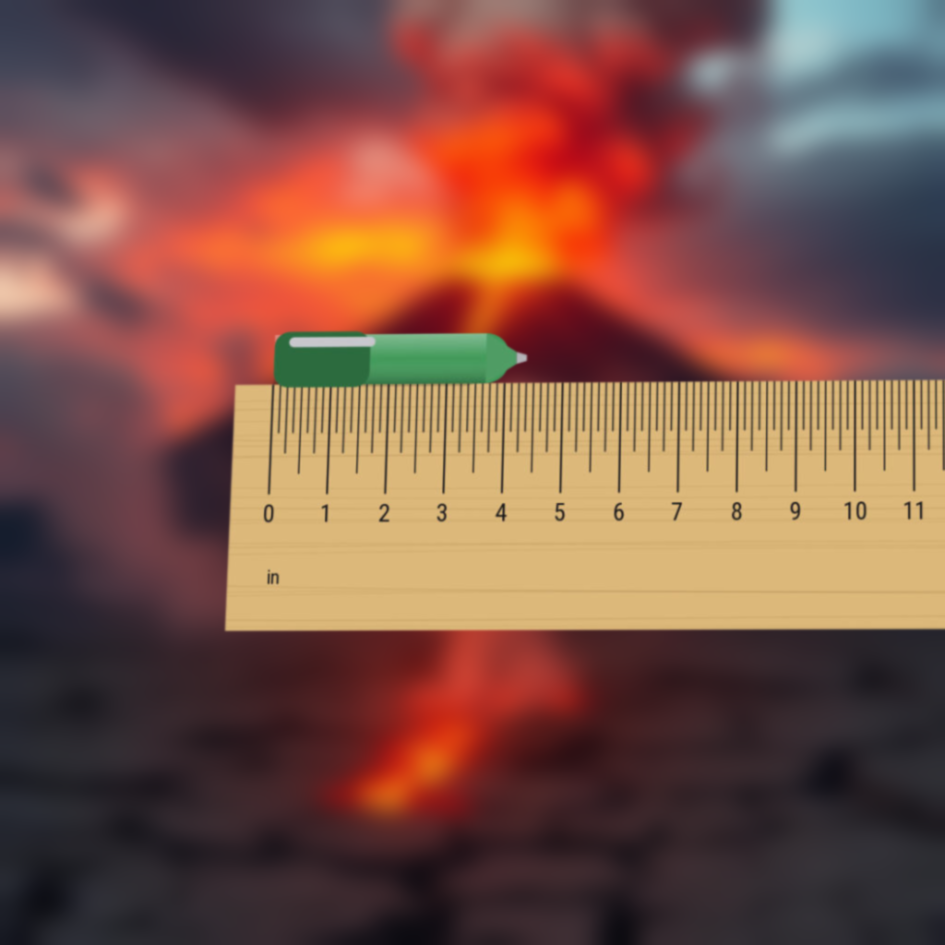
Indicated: 4.375,in
